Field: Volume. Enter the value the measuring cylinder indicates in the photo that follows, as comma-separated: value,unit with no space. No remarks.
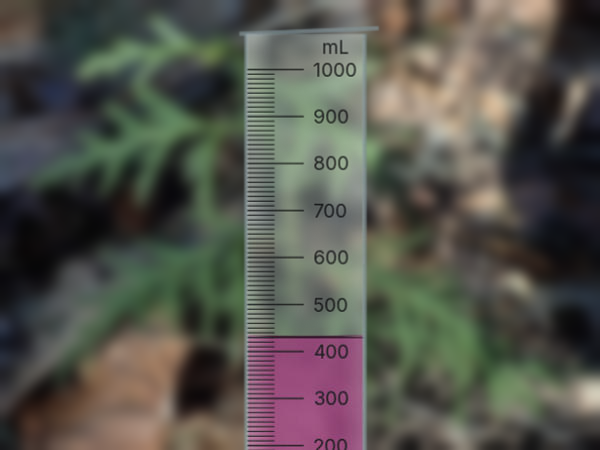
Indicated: 430,mL
